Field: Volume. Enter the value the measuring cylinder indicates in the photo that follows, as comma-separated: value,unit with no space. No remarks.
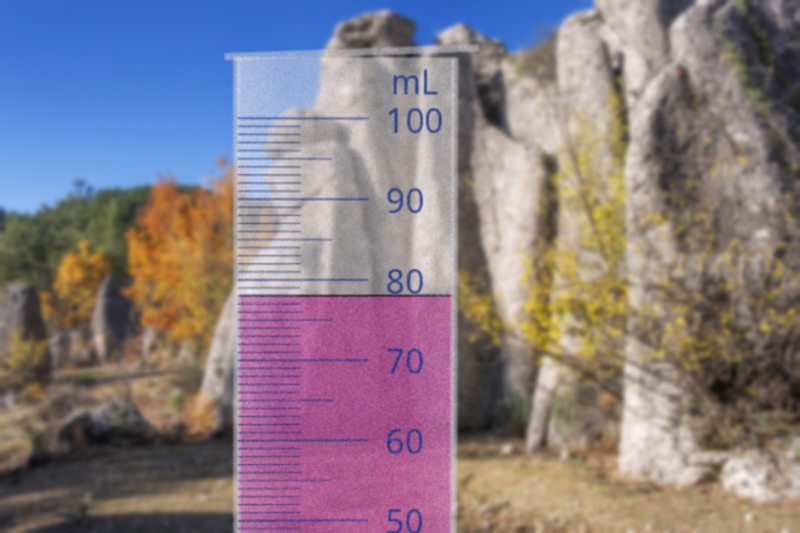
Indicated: 78,mL
